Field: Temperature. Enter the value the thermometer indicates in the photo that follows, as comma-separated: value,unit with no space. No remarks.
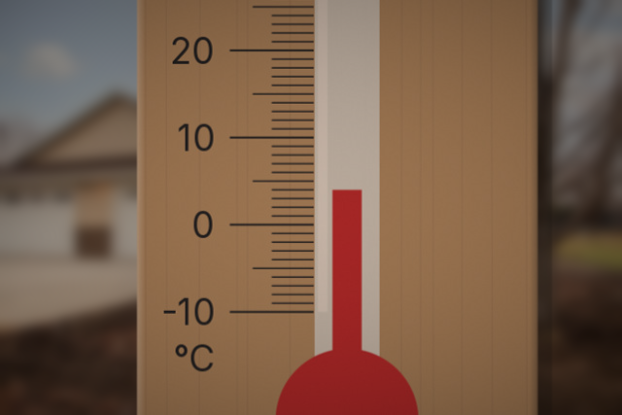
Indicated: 4,°C
